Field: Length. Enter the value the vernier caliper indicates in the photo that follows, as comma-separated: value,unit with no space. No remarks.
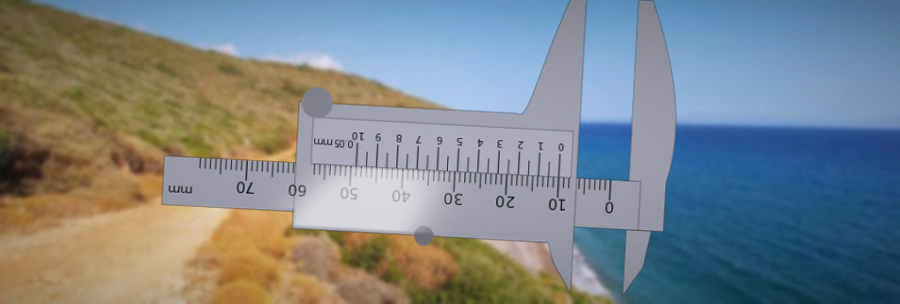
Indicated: 10.0,mm
